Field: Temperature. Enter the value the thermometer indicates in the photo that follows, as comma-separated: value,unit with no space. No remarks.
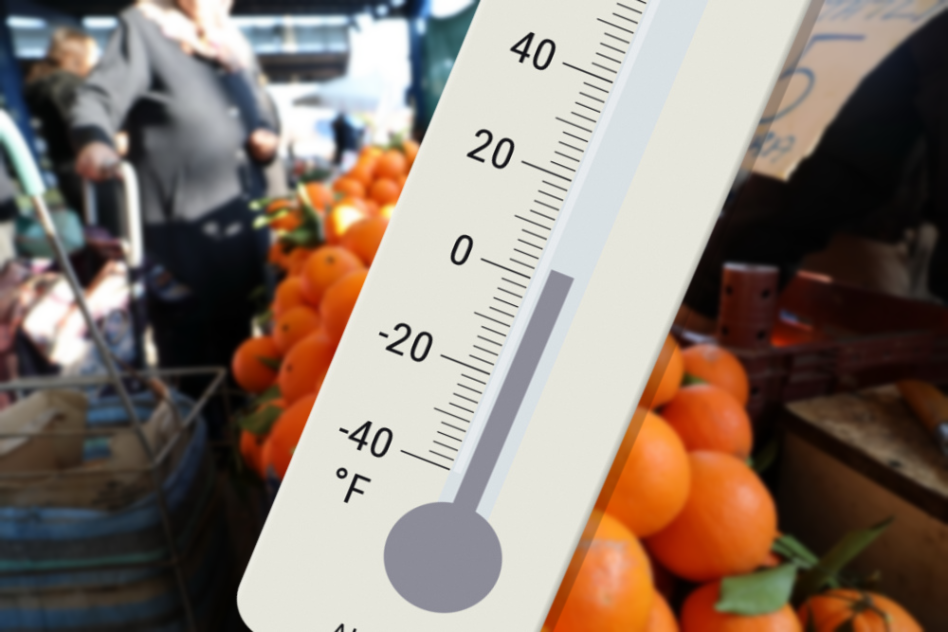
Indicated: 3,°F
